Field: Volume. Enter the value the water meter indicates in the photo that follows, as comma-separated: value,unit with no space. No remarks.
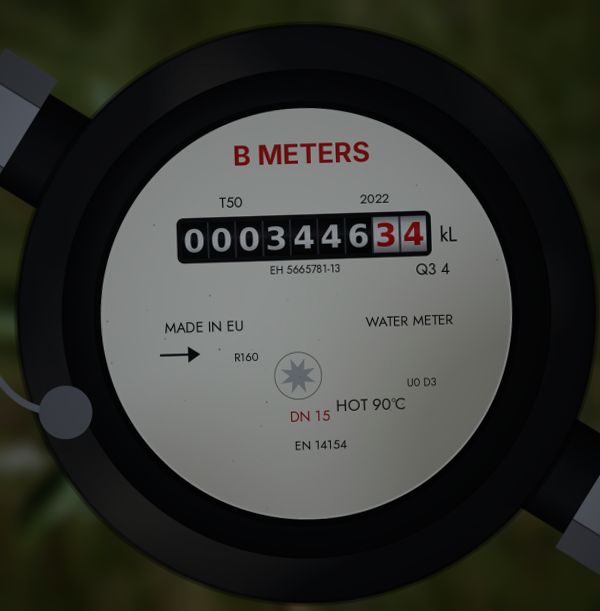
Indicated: 3446.34,kL
